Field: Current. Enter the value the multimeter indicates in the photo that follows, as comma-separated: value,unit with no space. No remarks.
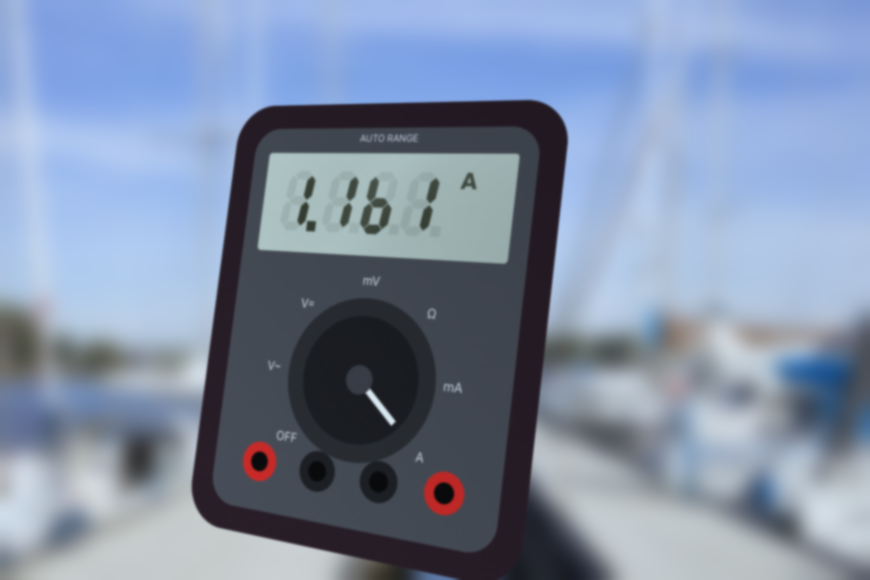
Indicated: 1.161,A
